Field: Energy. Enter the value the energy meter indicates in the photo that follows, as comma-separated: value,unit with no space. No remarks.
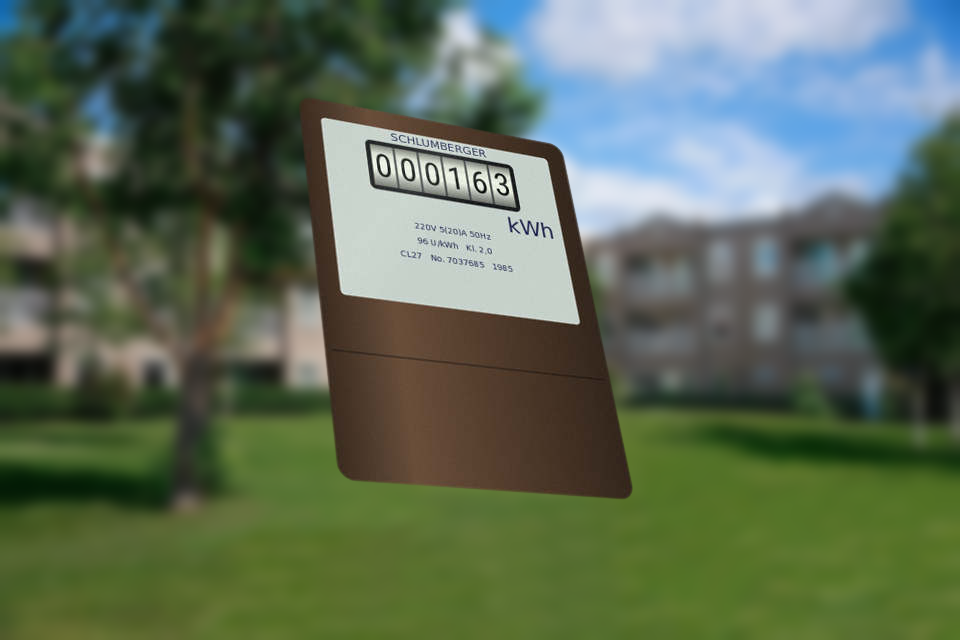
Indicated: 163,kWh
